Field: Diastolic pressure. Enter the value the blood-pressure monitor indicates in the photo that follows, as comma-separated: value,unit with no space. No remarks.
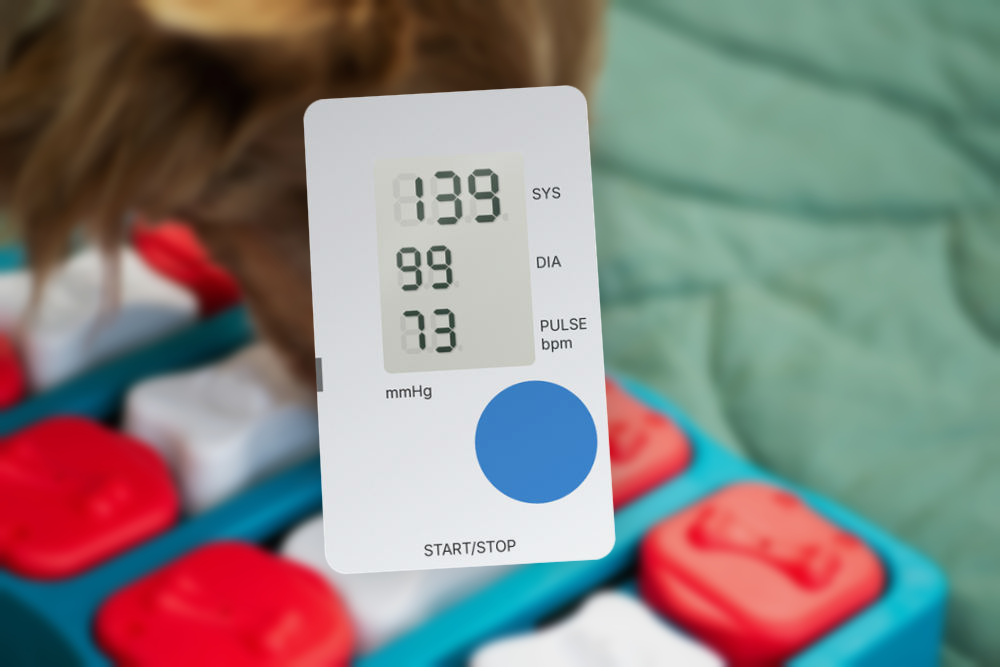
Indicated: 99,mmHg
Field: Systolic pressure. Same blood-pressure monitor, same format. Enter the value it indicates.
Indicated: 139,mmHg
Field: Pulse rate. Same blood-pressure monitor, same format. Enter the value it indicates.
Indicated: 73,bpm
